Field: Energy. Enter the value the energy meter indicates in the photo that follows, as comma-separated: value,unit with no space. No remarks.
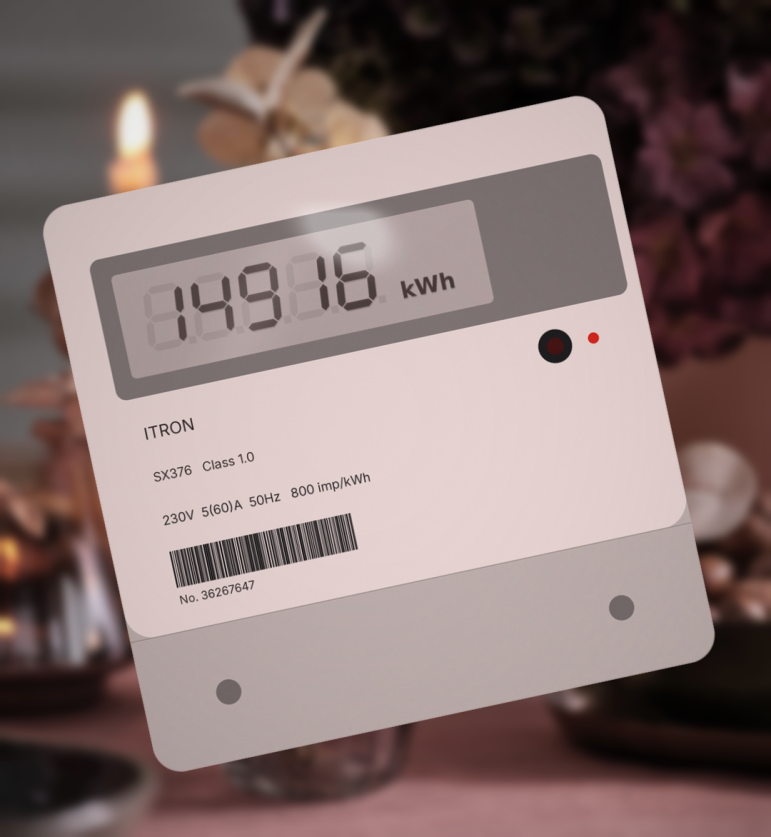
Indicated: 14916,kWh
